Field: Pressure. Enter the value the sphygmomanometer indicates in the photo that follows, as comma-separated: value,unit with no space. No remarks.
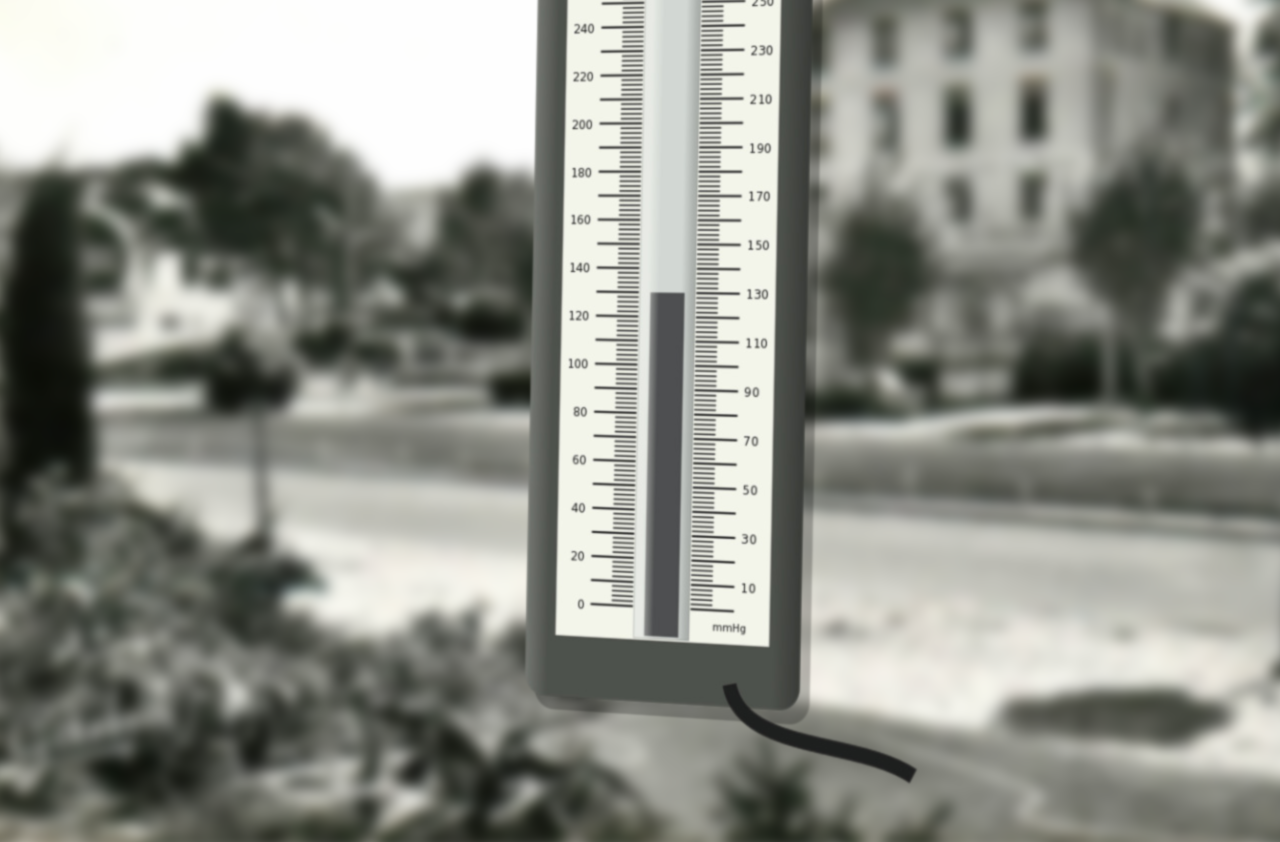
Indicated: 130,mmHg
